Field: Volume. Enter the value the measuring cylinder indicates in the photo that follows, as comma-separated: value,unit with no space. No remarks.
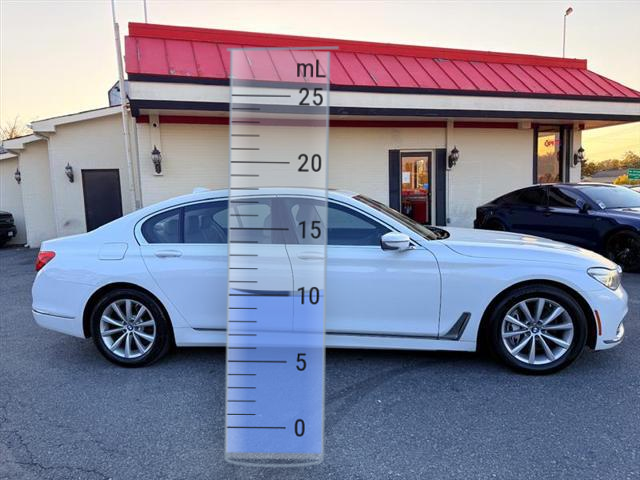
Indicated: 10,mL
